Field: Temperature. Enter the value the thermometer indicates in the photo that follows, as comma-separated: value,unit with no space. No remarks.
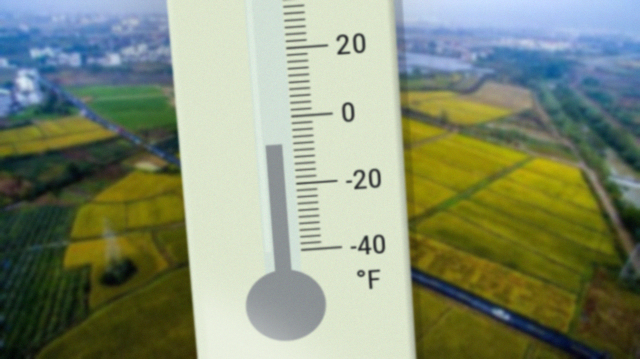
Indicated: -8,°F
